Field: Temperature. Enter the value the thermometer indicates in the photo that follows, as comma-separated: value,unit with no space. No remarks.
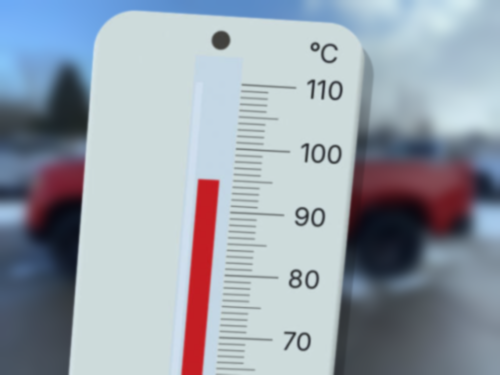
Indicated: 95,°C
